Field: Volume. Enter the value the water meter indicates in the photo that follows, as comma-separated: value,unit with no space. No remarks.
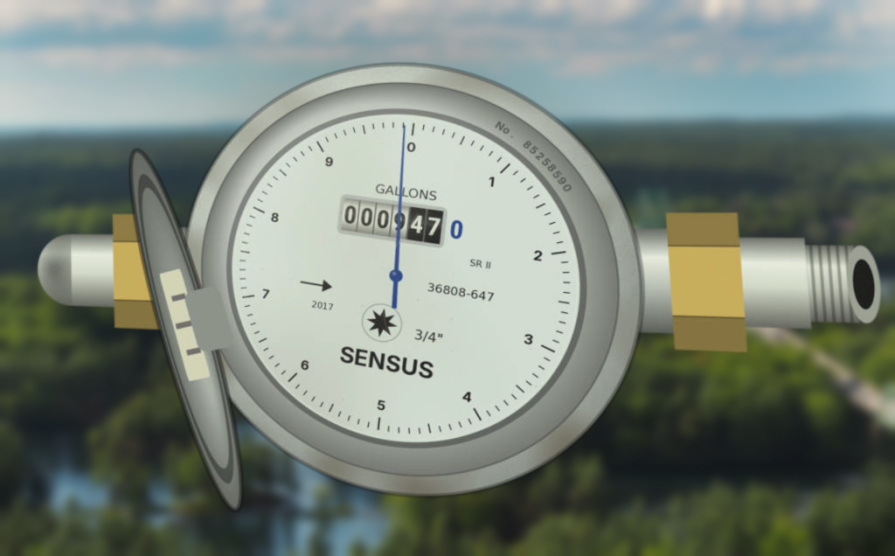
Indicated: 9469.9,gal
